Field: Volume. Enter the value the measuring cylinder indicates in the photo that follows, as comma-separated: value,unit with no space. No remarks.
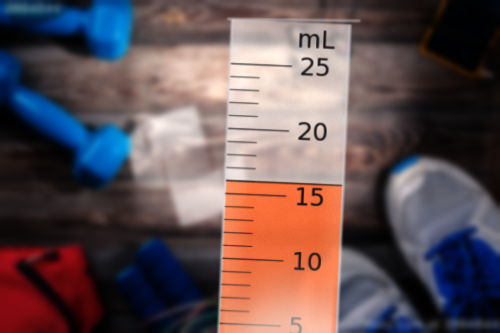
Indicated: 16,mL
